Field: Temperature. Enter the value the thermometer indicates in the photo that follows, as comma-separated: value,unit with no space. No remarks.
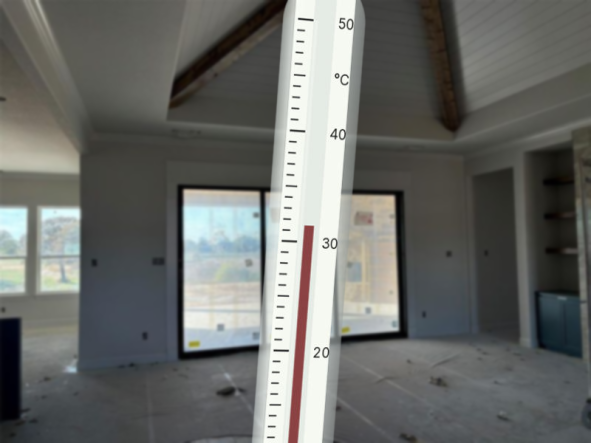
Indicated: 31.5,°C
